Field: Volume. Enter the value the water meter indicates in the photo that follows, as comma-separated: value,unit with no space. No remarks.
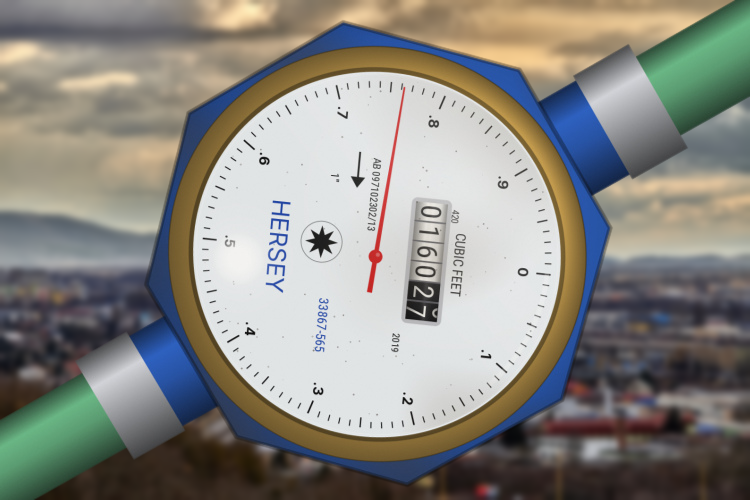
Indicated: 16026.76,ft³
